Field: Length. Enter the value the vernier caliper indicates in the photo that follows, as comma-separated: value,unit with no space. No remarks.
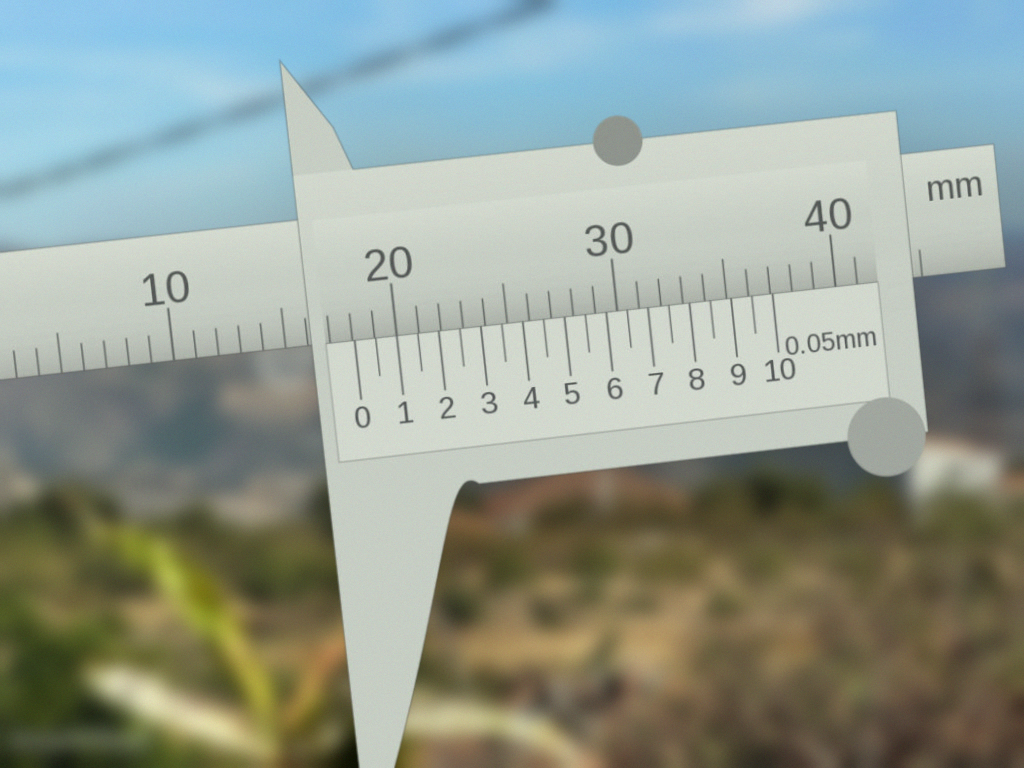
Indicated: 18.1,mm
